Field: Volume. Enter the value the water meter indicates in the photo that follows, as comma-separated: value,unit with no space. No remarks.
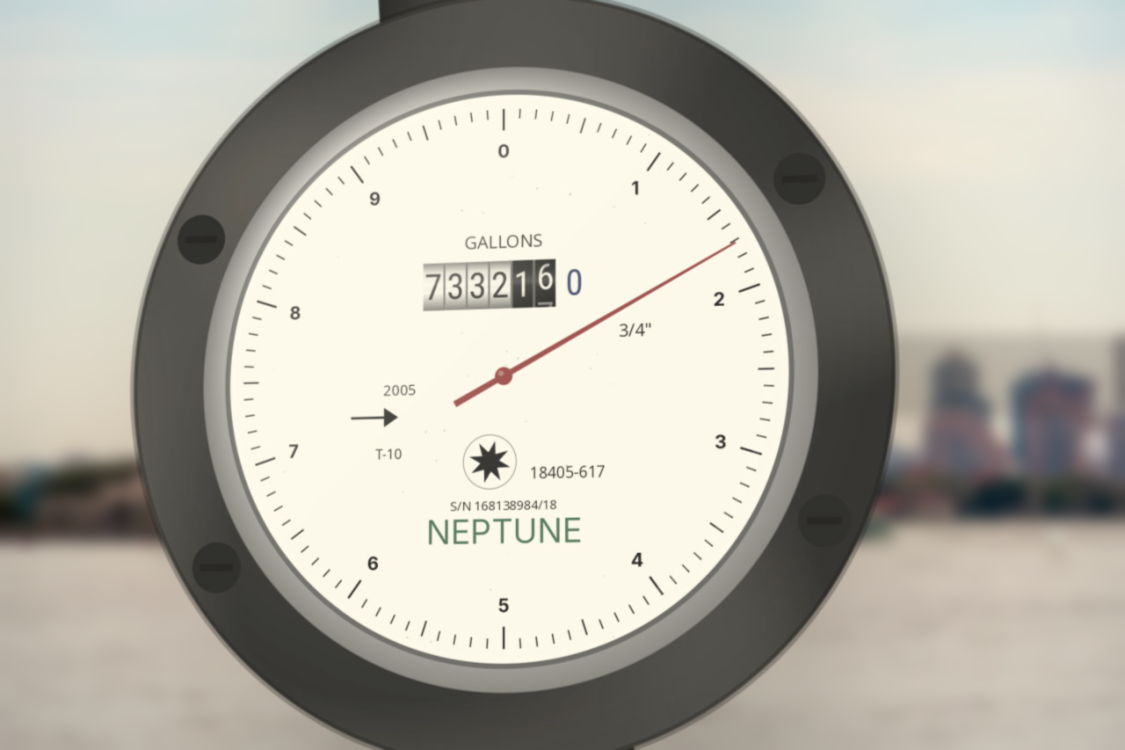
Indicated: 7332161.7,gal
